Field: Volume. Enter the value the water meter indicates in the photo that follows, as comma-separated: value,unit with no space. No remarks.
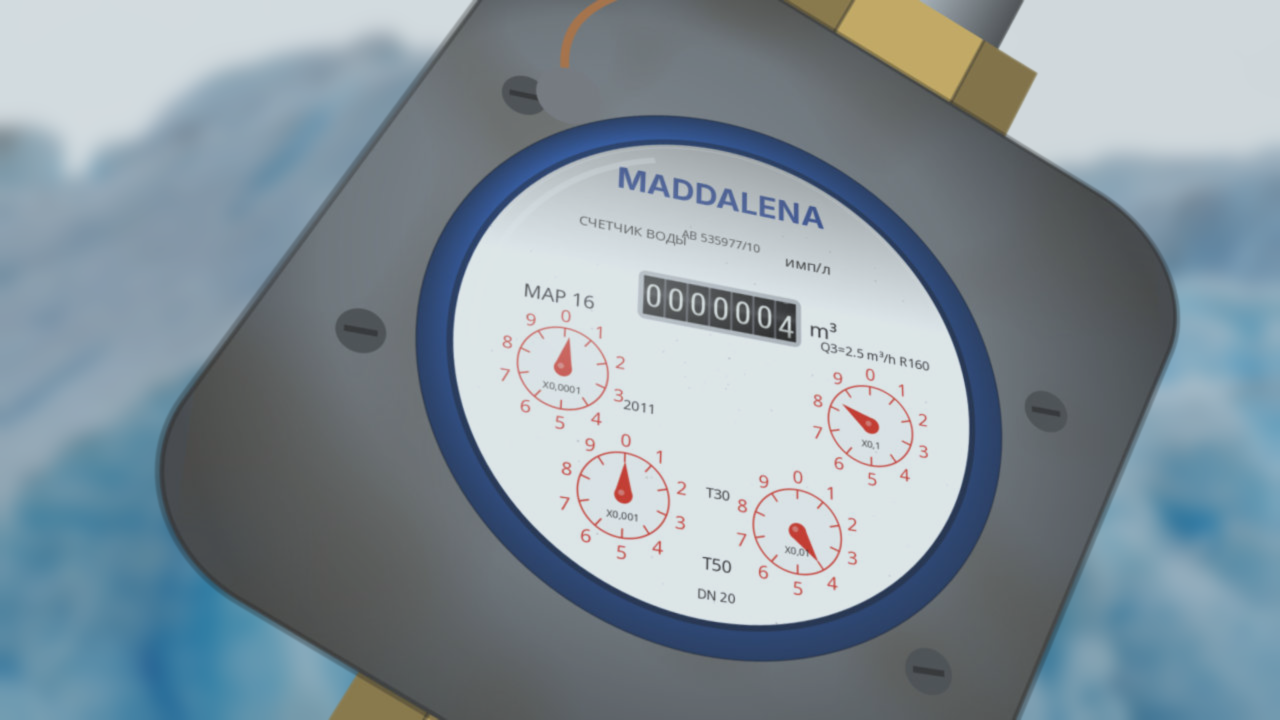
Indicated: 3.8400,m³
